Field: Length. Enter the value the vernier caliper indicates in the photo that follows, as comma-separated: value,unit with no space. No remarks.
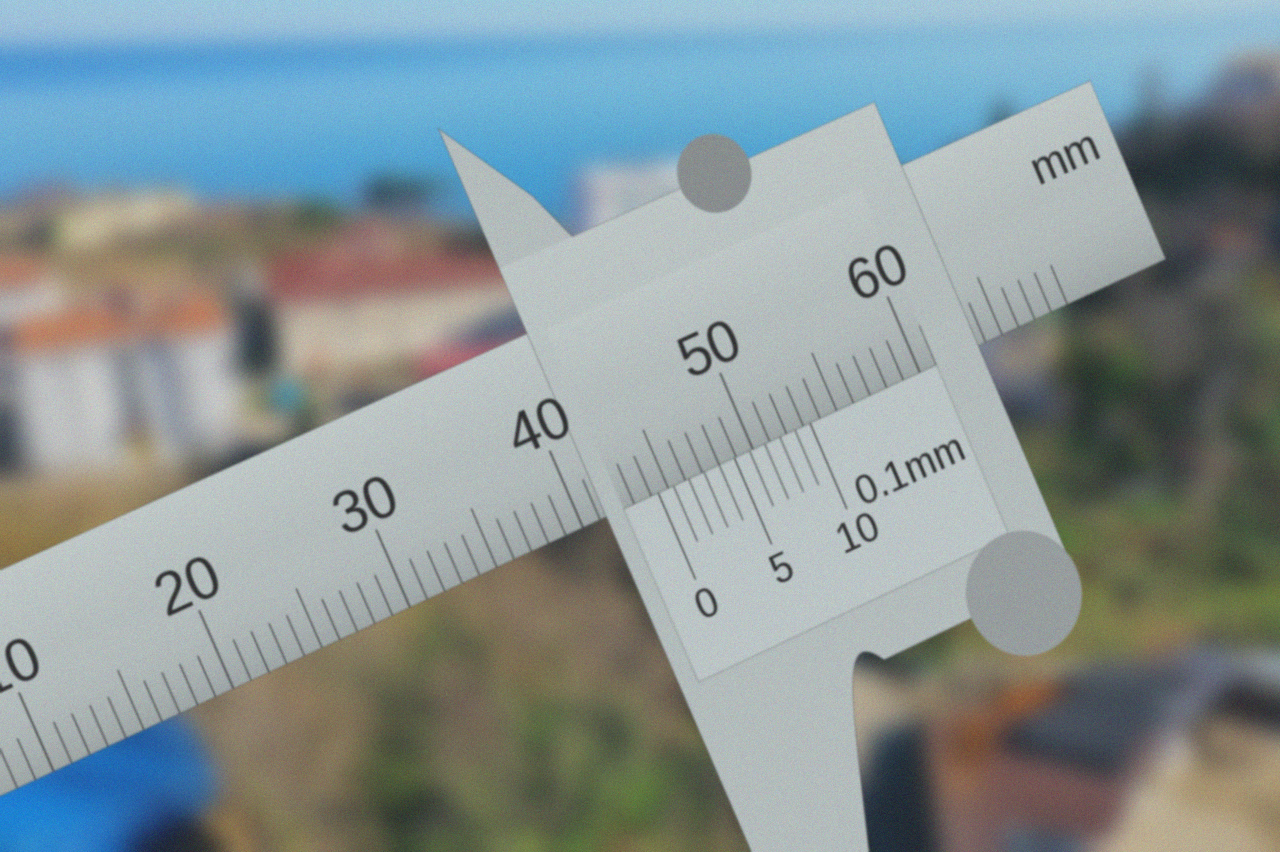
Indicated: 44.4,mm
